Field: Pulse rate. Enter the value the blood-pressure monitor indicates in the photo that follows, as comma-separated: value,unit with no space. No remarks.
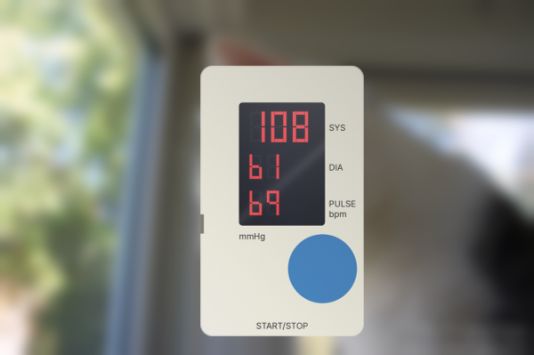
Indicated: 69,bpm
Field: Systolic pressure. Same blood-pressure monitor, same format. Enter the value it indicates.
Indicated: 108,mmHg
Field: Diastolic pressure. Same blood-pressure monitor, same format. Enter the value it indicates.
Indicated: 61,mmHg
